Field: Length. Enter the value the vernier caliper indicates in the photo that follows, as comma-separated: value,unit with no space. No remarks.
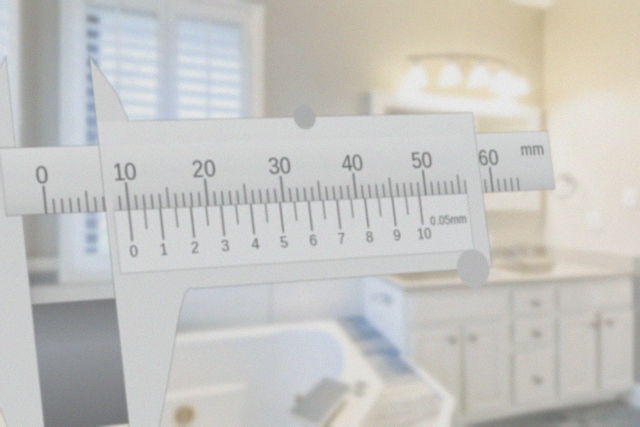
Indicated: 10.0,mm
